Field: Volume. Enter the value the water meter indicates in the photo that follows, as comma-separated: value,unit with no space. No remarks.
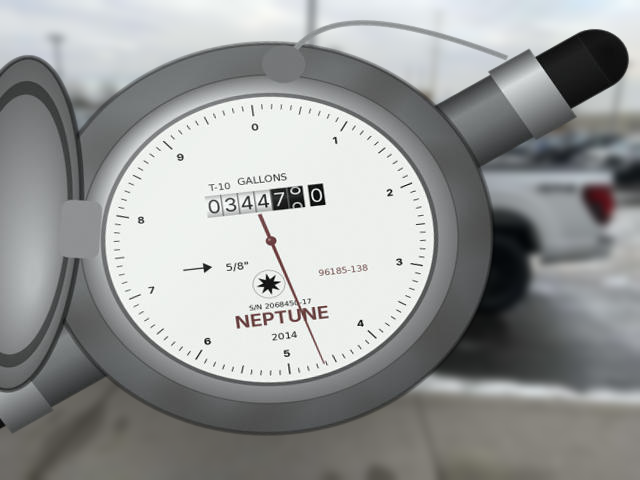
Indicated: 344784.6,gal
